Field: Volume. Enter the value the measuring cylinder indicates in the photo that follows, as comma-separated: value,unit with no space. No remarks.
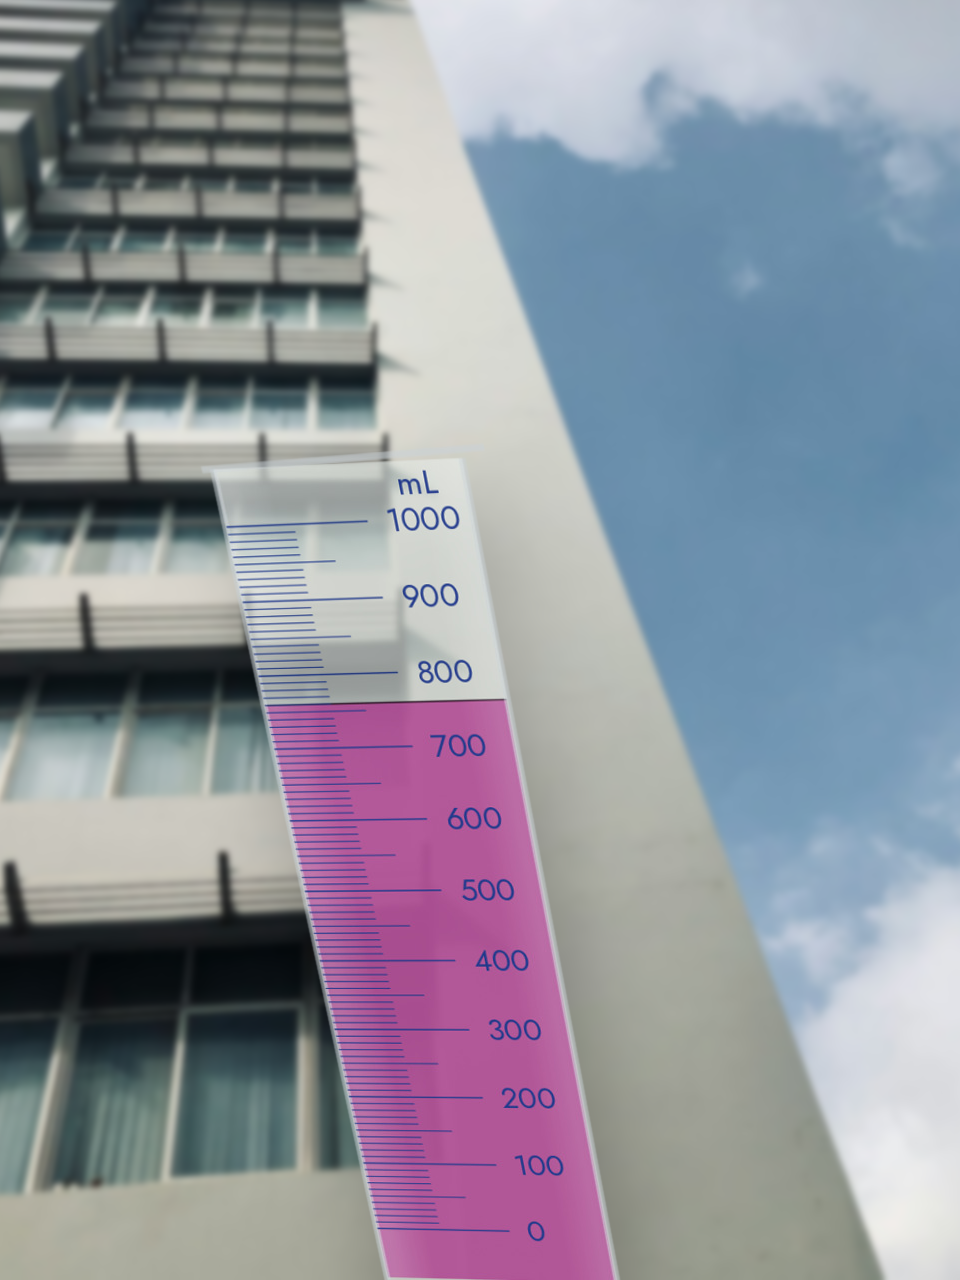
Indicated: 760,mL
